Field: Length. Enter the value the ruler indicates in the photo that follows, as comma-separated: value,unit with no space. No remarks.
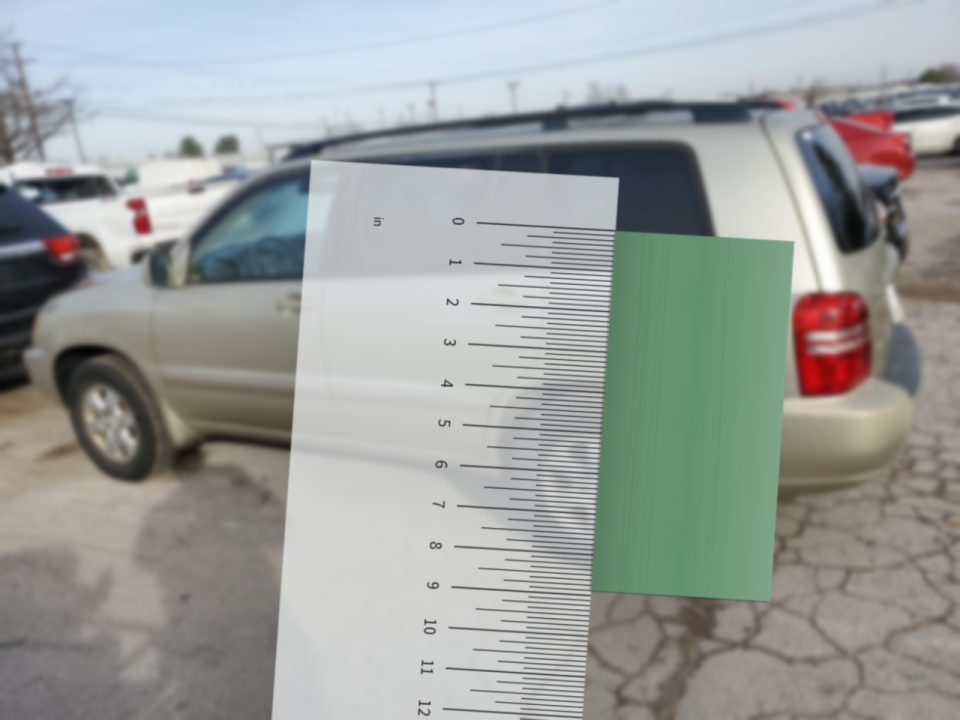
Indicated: 8.875,in
